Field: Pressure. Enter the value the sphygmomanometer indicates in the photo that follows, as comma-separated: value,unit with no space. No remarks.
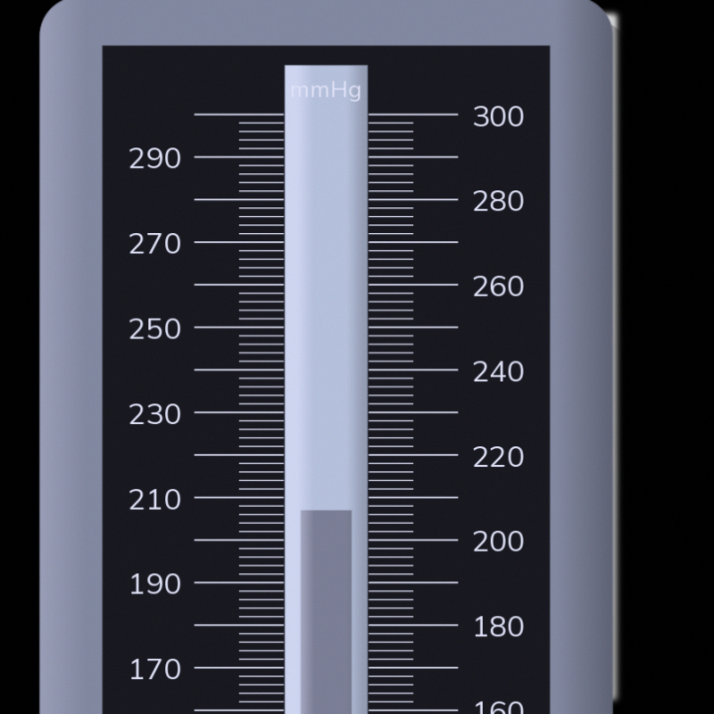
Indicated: 207,mmHg
